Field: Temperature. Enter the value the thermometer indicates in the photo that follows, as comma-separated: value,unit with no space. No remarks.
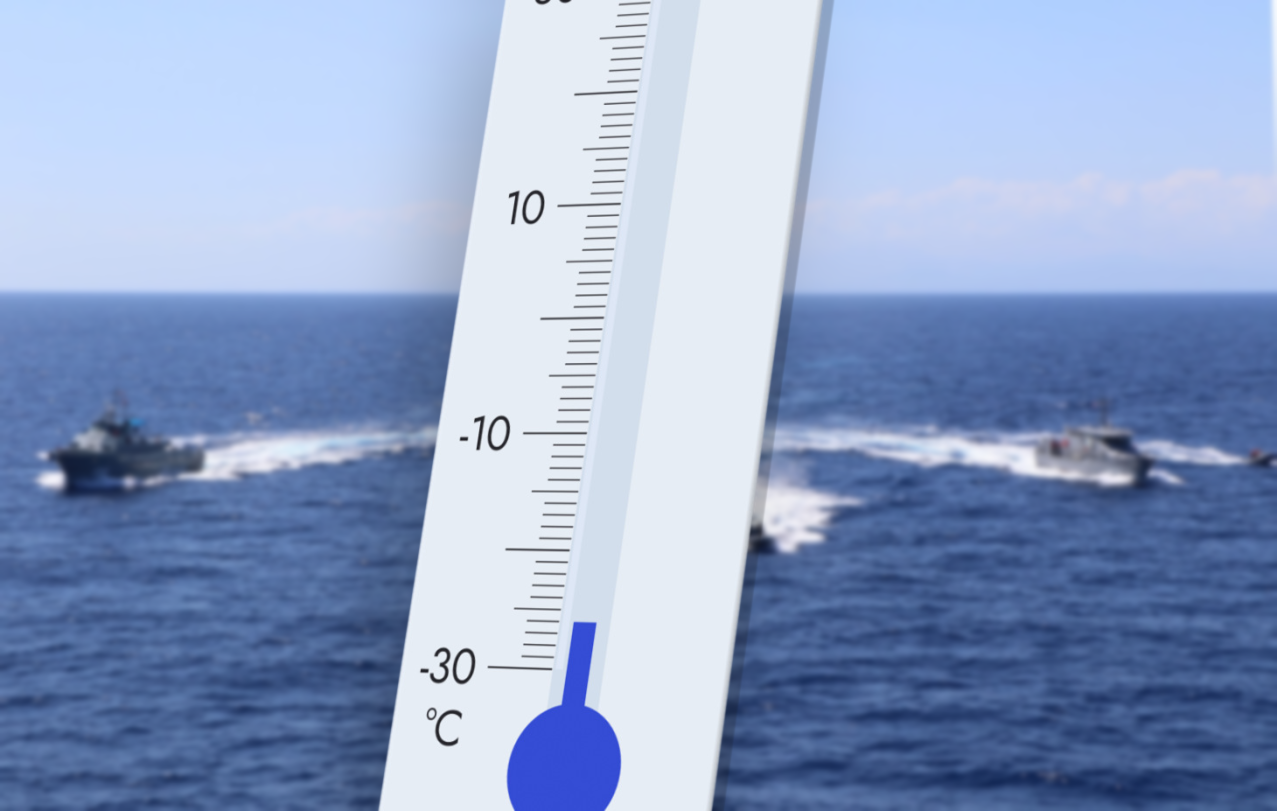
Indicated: -26,°C
